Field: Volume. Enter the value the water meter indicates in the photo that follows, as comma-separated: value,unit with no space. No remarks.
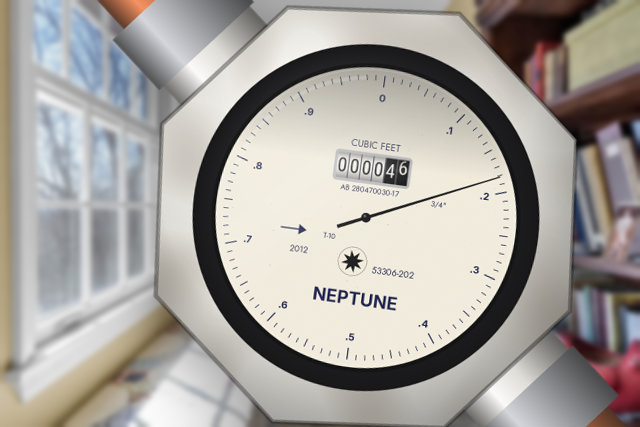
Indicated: 46.18,ft³
